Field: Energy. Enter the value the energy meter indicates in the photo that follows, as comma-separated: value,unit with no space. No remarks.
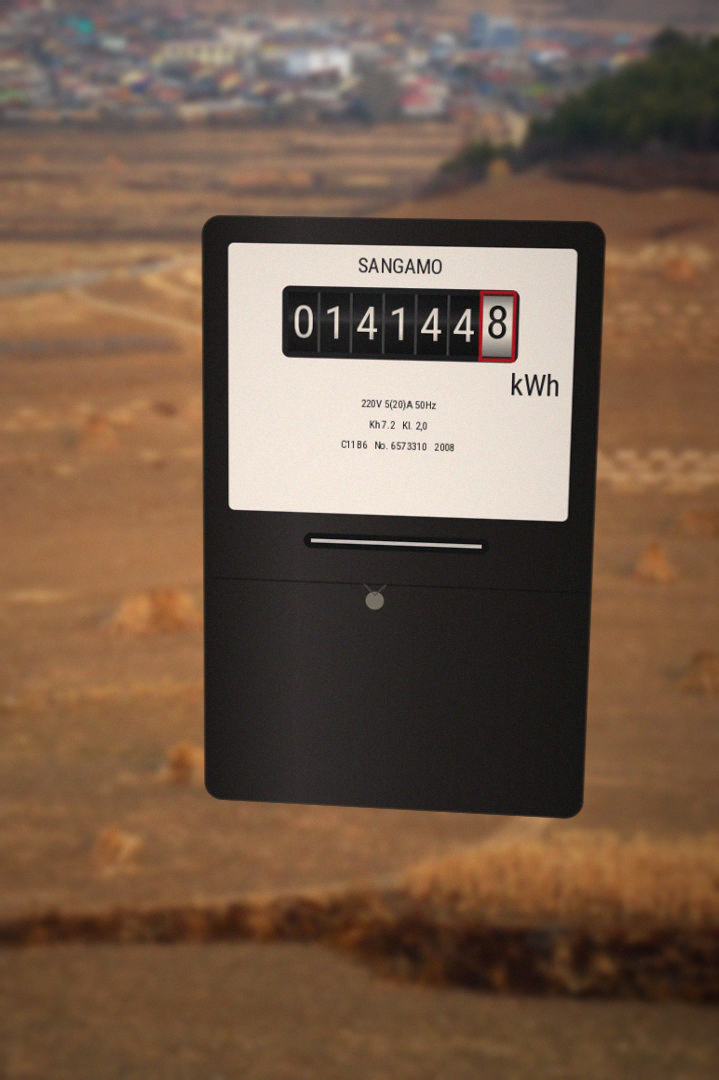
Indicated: 14144.8,kWh
